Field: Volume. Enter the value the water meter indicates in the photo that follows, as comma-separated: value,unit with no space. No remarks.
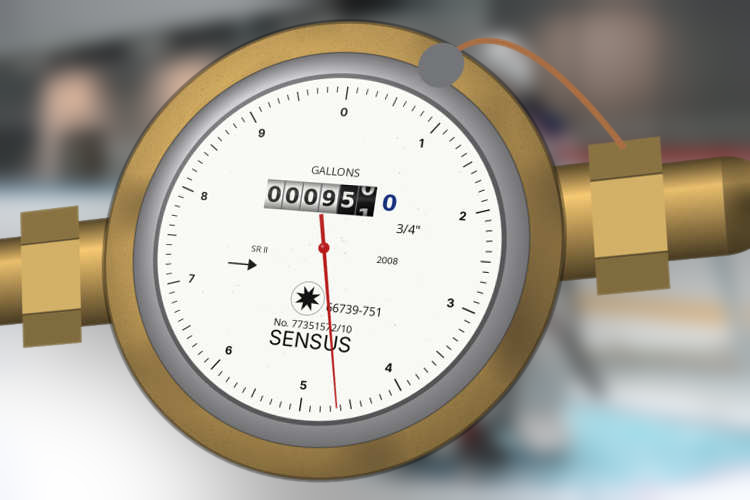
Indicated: 9504.6,gal
